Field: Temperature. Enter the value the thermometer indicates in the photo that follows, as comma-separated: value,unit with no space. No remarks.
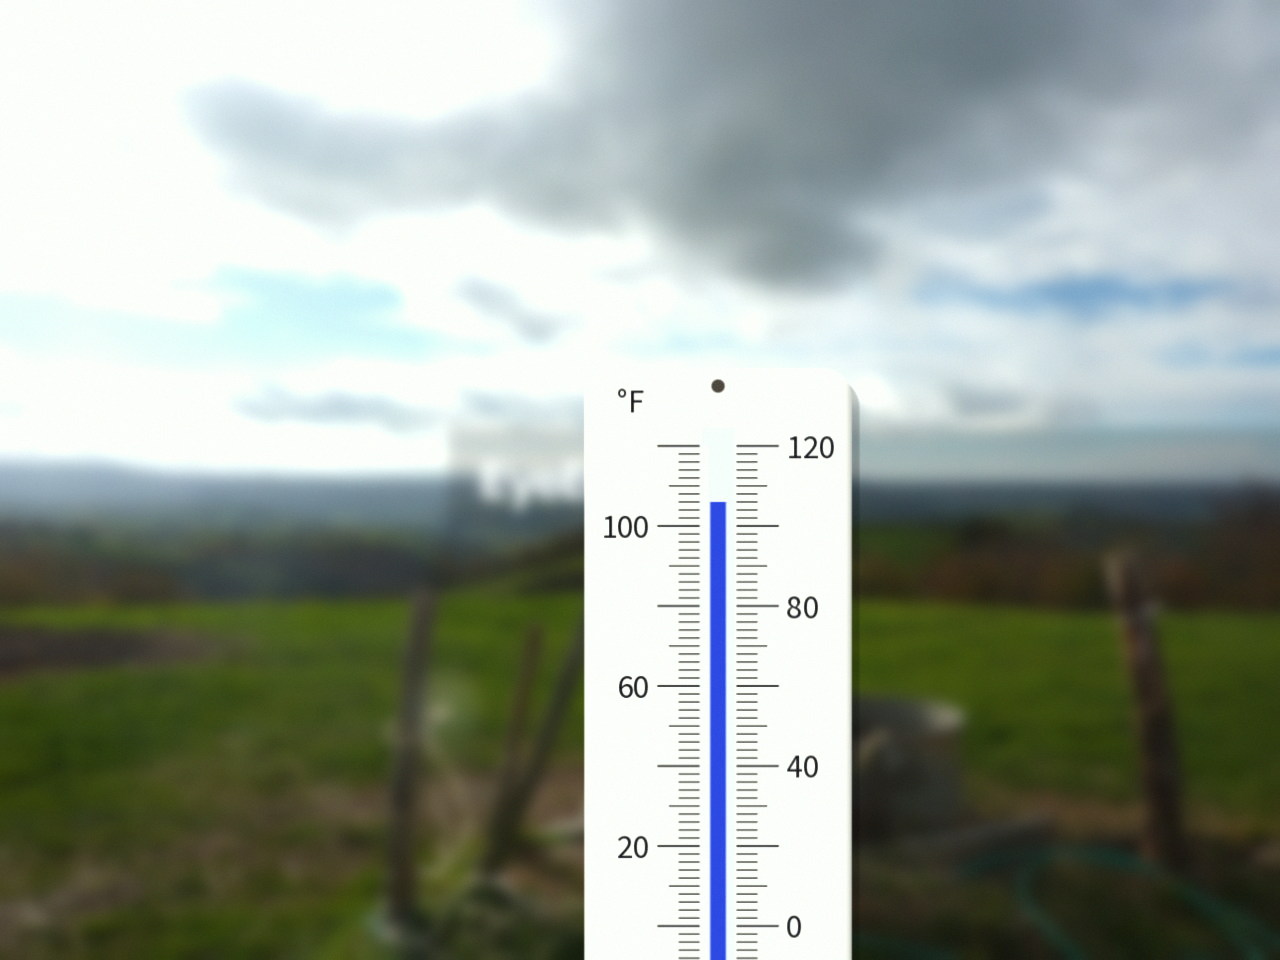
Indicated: 106,°F
